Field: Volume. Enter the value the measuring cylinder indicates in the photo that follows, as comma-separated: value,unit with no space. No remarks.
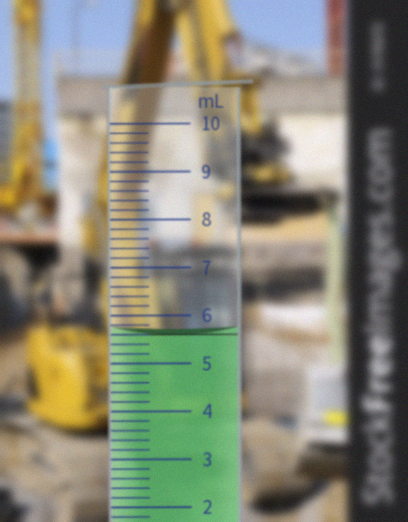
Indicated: 5.6,mL
